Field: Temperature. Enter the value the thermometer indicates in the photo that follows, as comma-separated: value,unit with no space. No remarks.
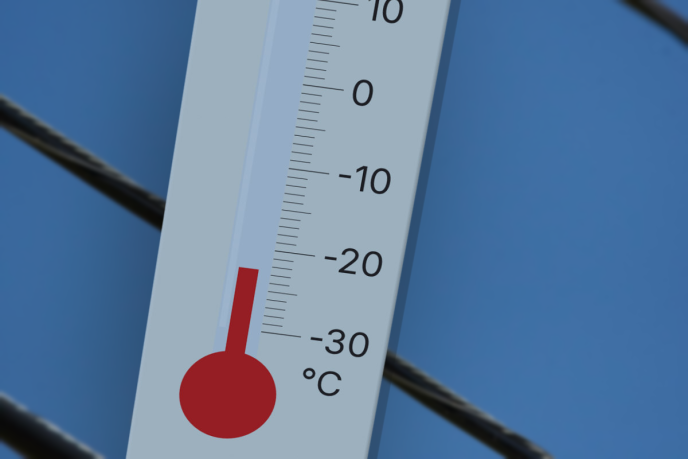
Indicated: -22.5,°C
